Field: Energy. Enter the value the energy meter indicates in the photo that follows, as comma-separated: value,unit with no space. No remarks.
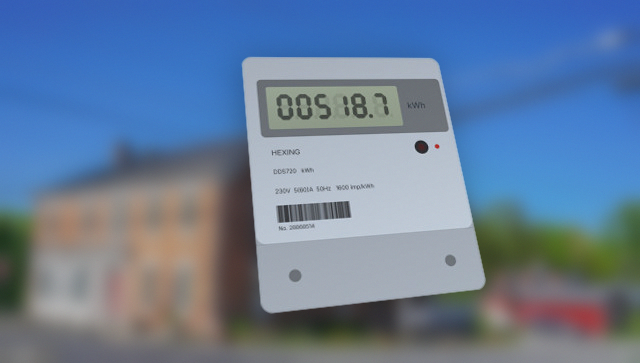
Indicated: 518.7,kWh
